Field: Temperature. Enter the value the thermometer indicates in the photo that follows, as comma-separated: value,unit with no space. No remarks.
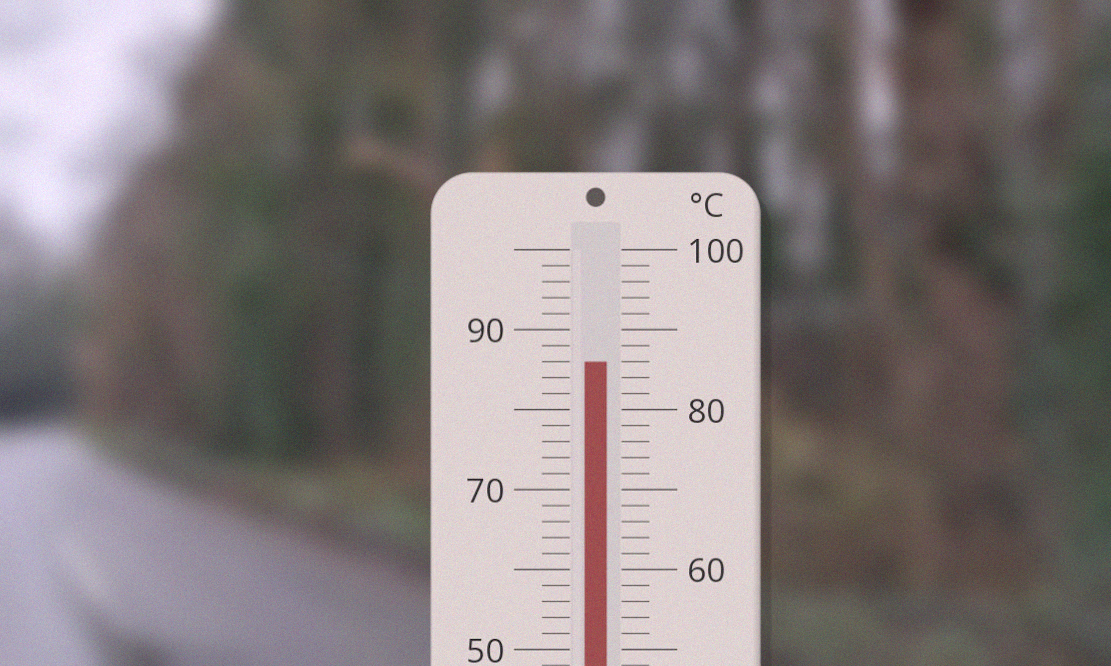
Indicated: 86,°C
